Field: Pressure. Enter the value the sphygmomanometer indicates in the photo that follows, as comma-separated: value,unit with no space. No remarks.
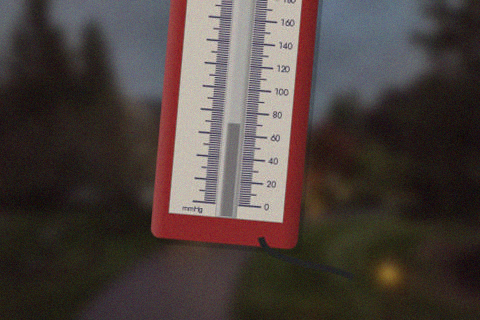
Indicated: 70,mmHg
